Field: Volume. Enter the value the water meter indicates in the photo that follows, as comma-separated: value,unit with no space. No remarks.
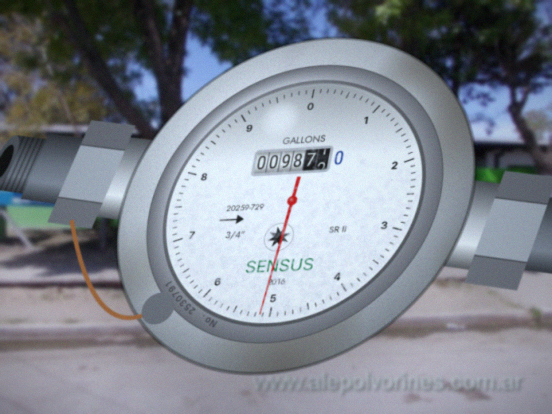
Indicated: 98715.1,gal
